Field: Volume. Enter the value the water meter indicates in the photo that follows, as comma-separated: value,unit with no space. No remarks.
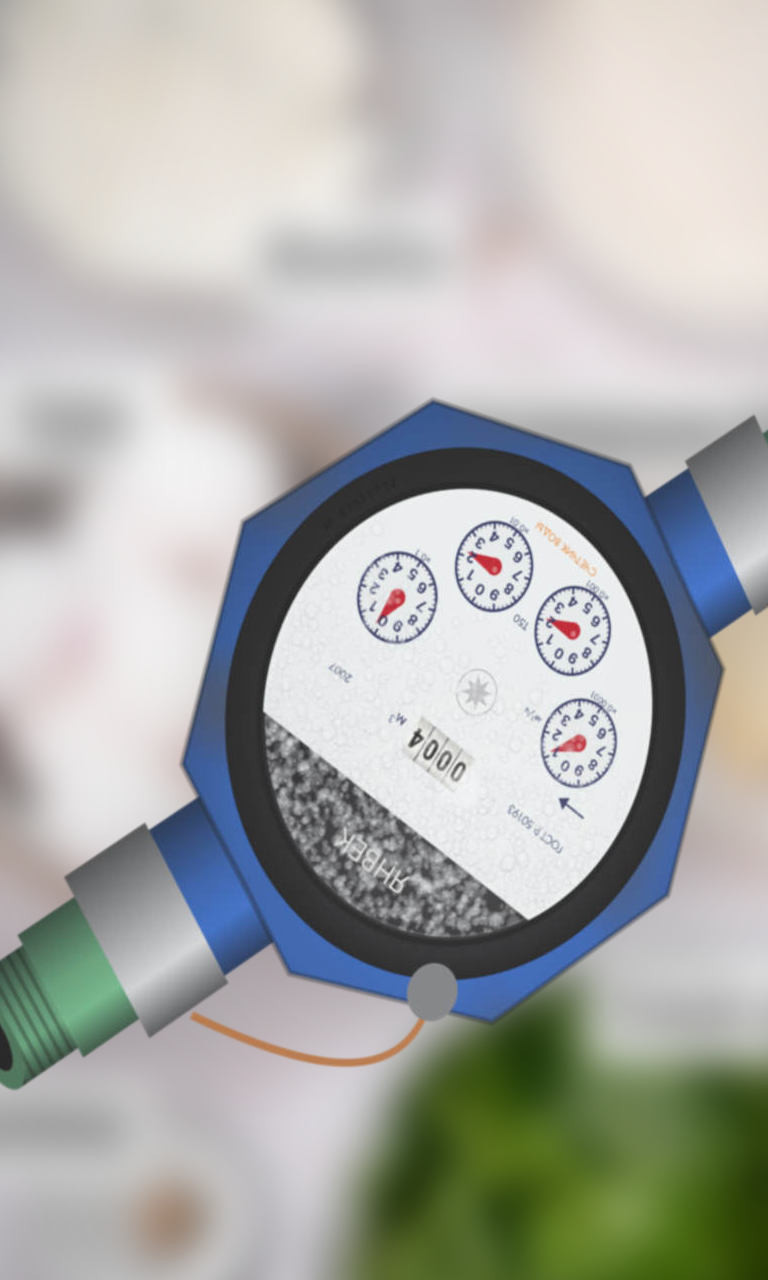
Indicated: 4.0221,m³
